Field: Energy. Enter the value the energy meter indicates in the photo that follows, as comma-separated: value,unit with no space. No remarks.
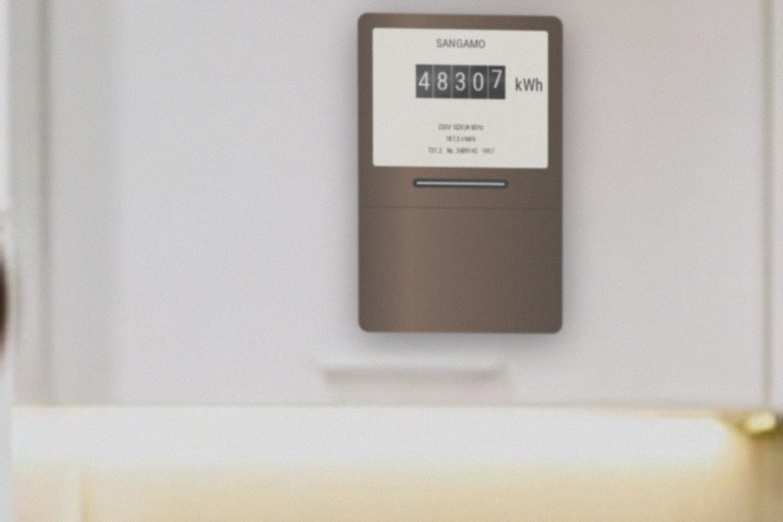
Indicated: 48307,kWh
